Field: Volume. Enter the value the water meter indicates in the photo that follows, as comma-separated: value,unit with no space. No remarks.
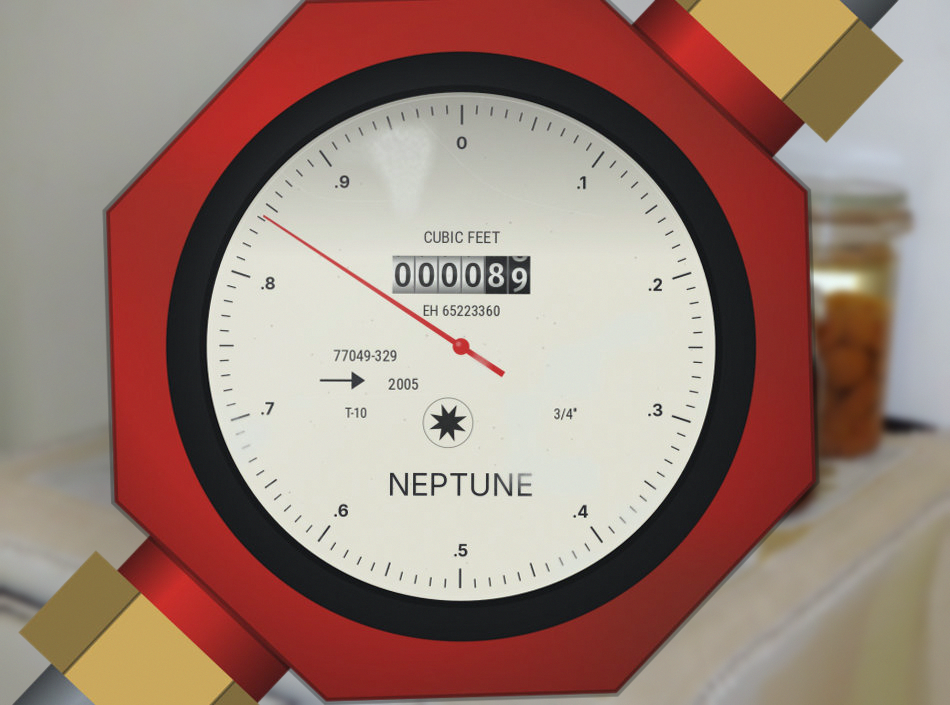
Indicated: 88.84,ft³
